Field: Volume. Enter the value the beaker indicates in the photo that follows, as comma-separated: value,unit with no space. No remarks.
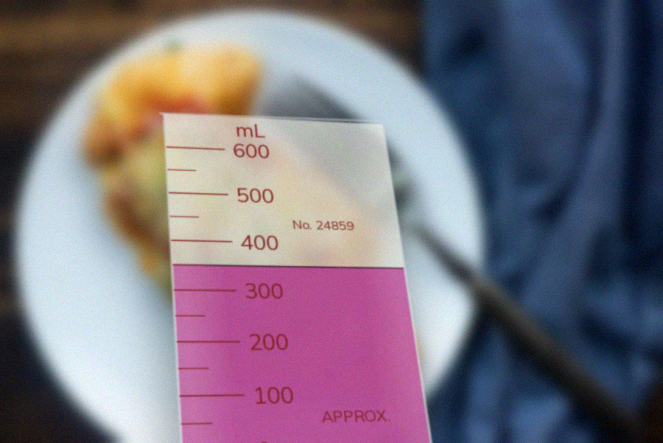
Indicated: 350,mL
